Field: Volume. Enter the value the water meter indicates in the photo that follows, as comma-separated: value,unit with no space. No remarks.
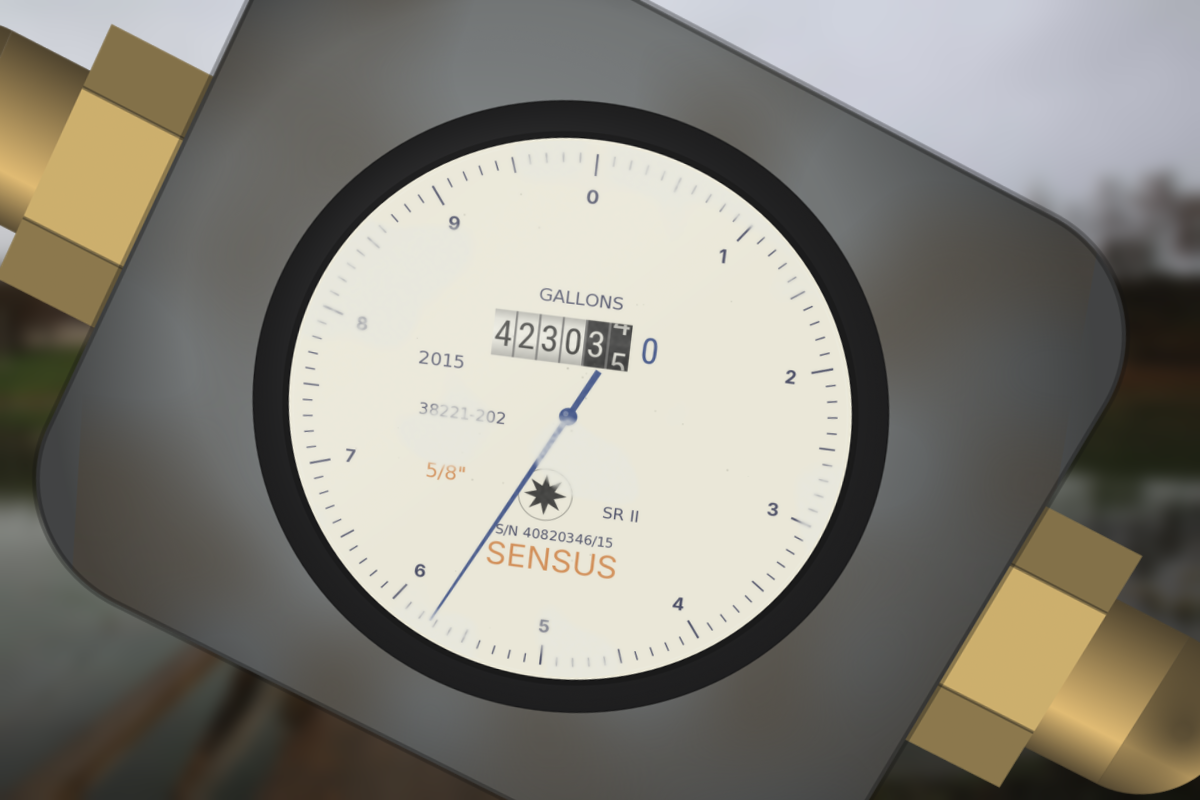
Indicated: 4230345.7,gal
